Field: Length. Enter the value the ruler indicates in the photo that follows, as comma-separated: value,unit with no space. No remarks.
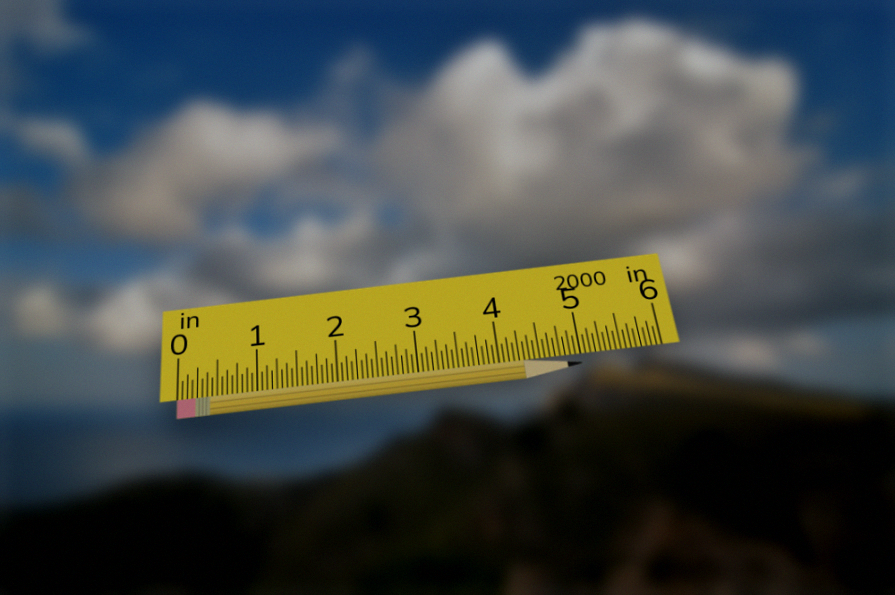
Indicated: 5,in
